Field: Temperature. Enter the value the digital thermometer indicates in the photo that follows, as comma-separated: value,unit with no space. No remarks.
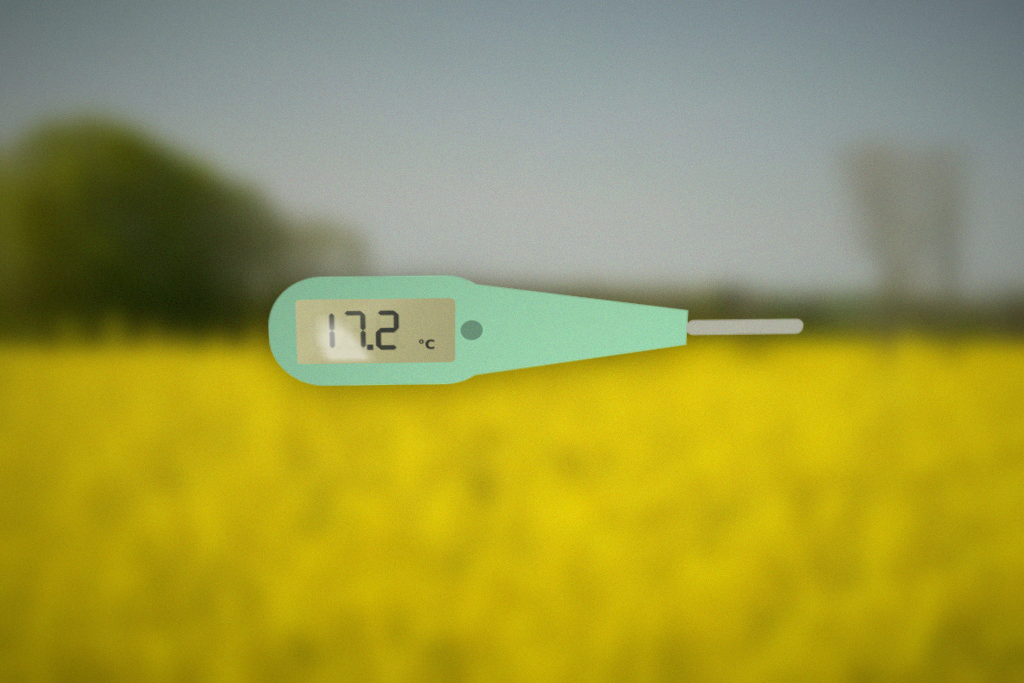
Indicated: 17.2,°C
